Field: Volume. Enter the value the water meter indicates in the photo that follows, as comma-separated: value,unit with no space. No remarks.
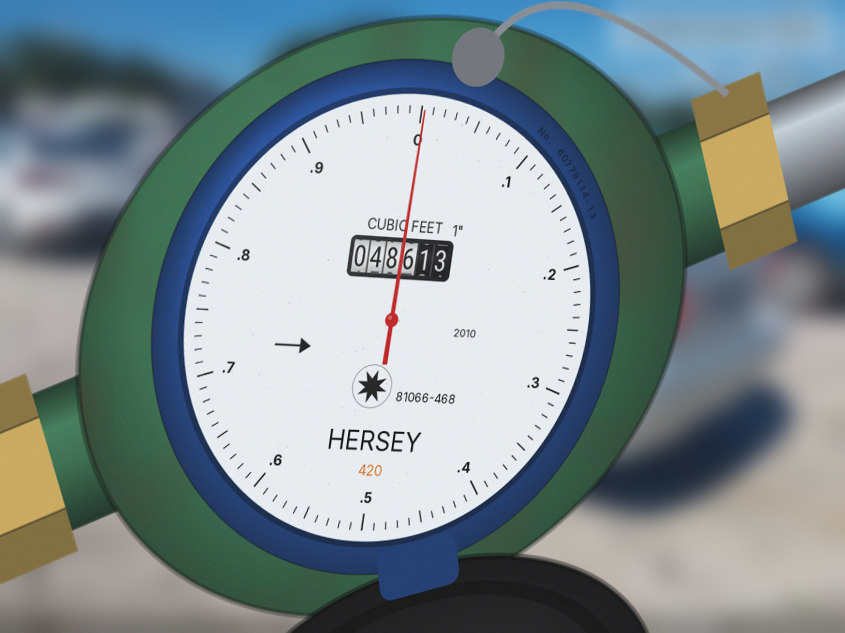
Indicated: 48613.00,ft³
